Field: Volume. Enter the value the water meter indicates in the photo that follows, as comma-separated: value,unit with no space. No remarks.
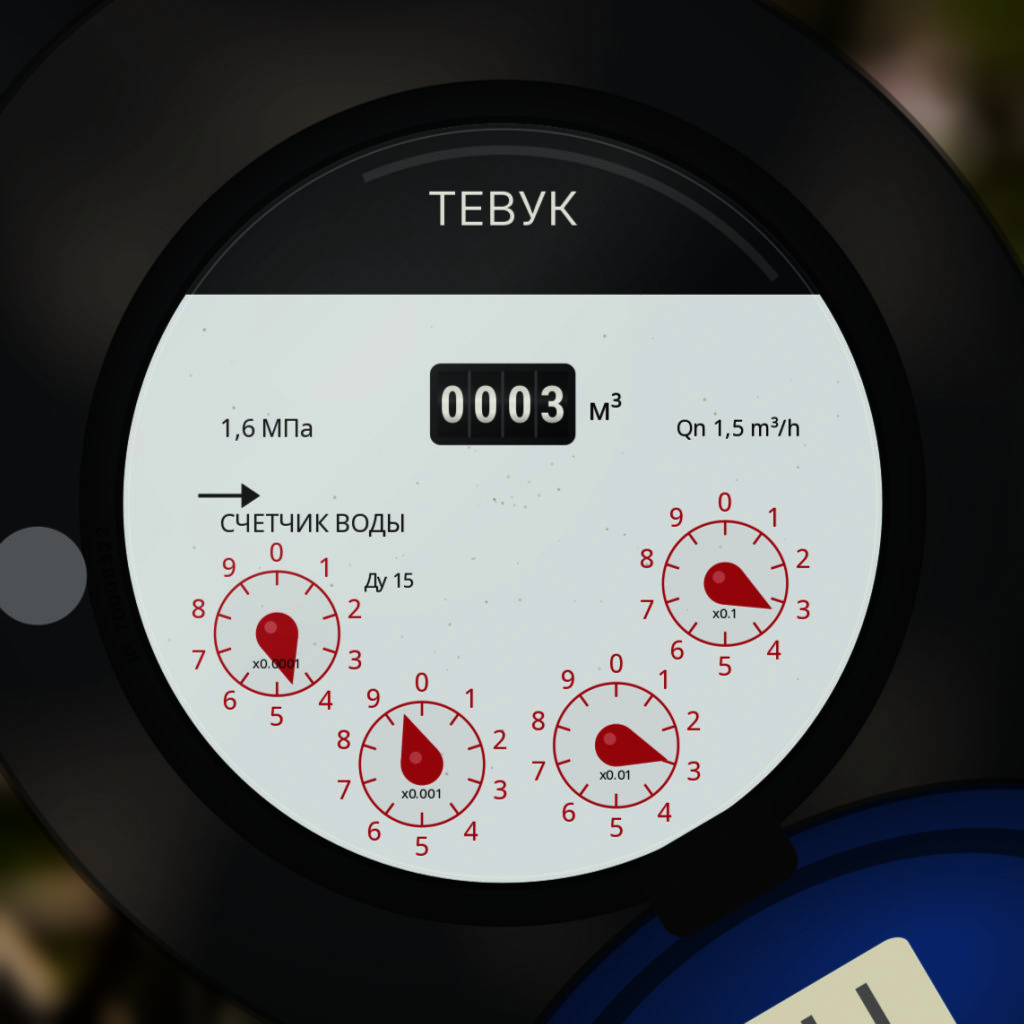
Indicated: 3.3294,m³
